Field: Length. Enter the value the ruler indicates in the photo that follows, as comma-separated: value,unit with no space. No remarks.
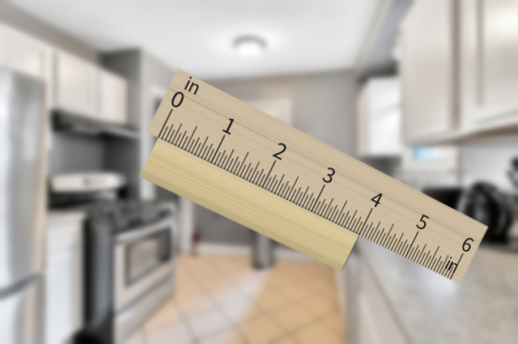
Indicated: 4,in
